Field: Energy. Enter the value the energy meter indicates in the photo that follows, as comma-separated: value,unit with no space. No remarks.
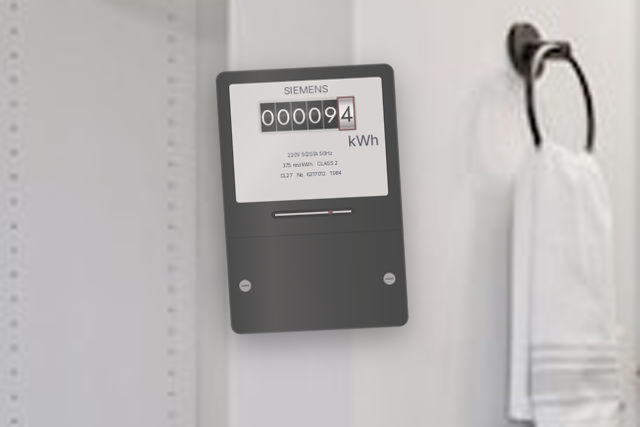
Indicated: 9.4,kWh
